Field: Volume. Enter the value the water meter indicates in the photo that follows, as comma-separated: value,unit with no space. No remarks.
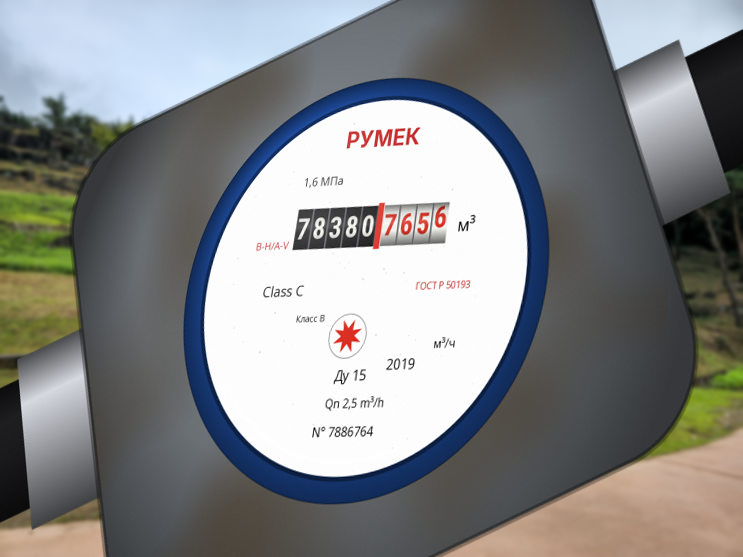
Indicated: 78380.7656,m³
